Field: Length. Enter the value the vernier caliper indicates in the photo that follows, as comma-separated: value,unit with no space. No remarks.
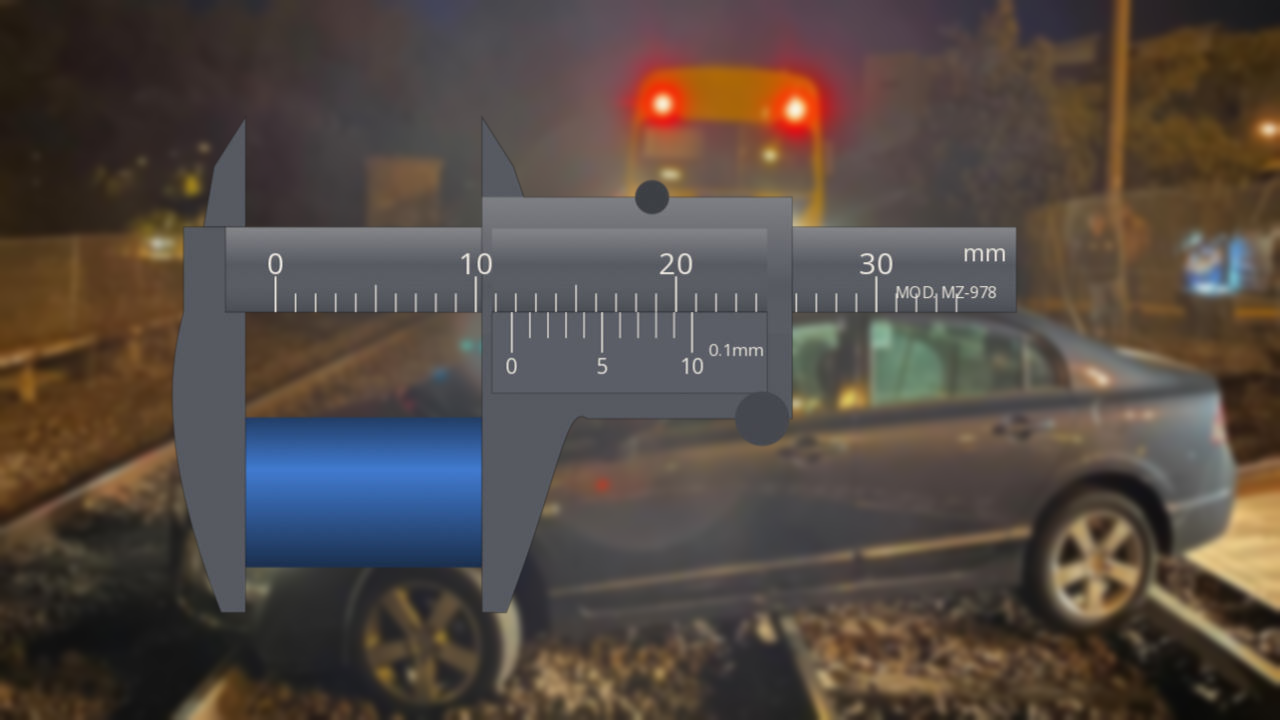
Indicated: 11.8,mm
